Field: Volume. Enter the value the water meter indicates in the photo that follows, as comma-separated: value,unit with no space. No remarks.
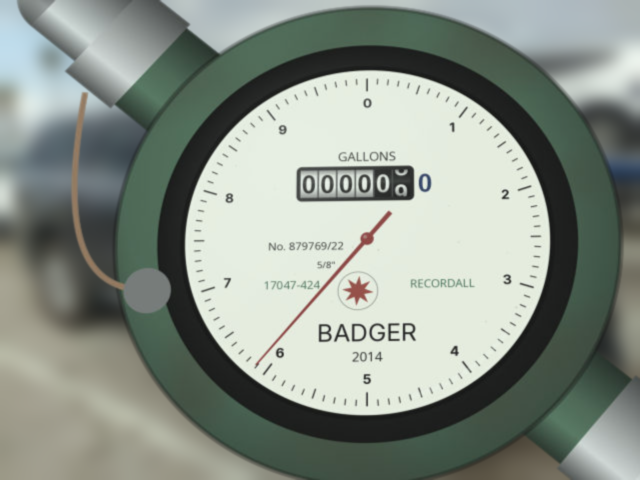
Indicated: 86.1,gal
